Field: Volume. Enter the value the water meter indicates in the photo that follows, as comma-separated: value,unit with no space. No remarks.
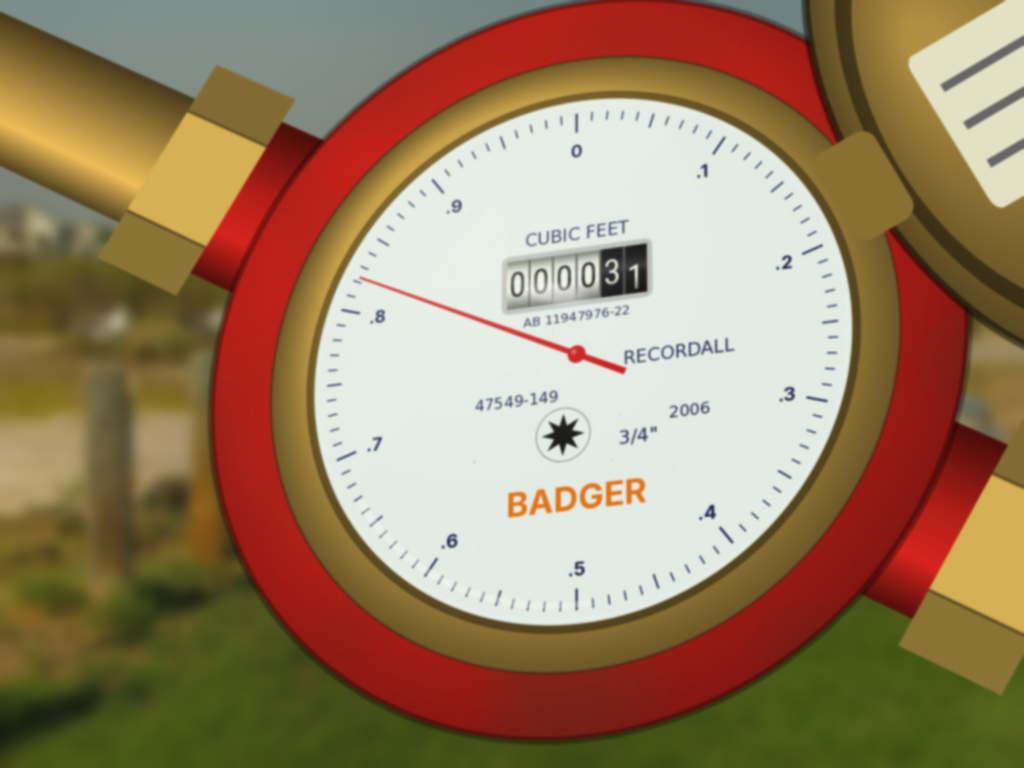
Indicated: 30.82,ft³
